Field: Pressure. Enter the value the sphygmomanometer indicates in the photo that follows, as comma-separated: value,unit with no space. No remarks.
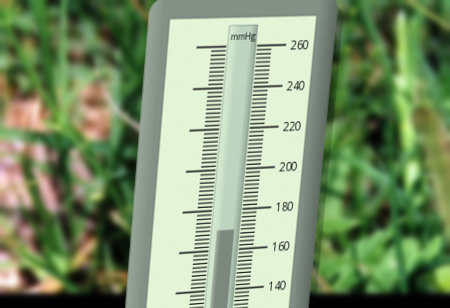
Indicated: 170,mmHg
